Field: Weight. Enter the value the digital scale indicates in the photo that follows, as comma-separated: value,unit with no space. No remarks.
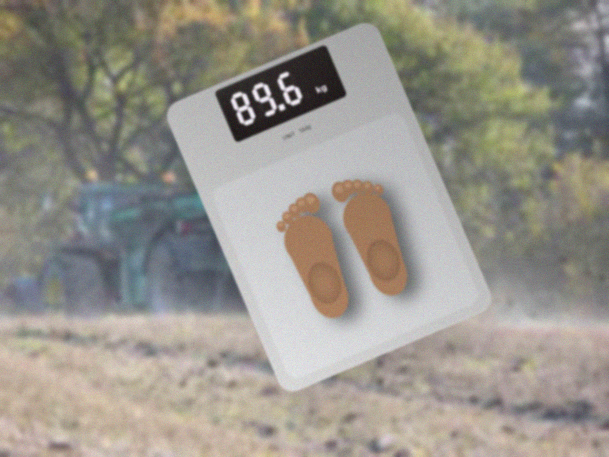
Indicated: 89.6,kg
